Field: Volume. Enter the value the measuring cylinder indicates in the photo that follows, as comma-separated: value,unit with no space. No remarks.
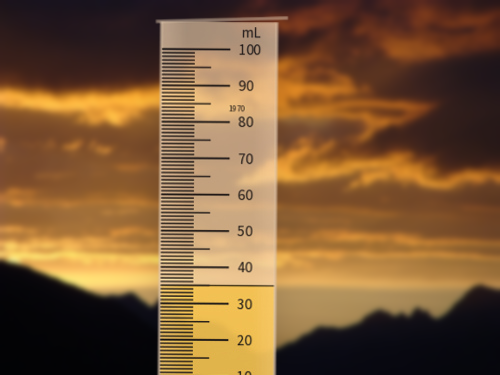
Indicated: 35,mL
